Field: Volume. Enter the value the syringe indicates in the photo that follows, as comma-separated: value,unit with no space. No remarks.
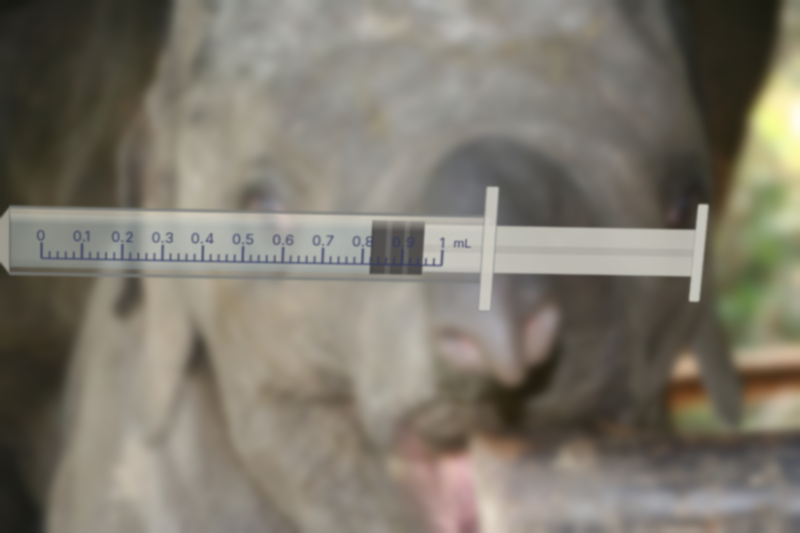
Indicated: 0.82,mL
